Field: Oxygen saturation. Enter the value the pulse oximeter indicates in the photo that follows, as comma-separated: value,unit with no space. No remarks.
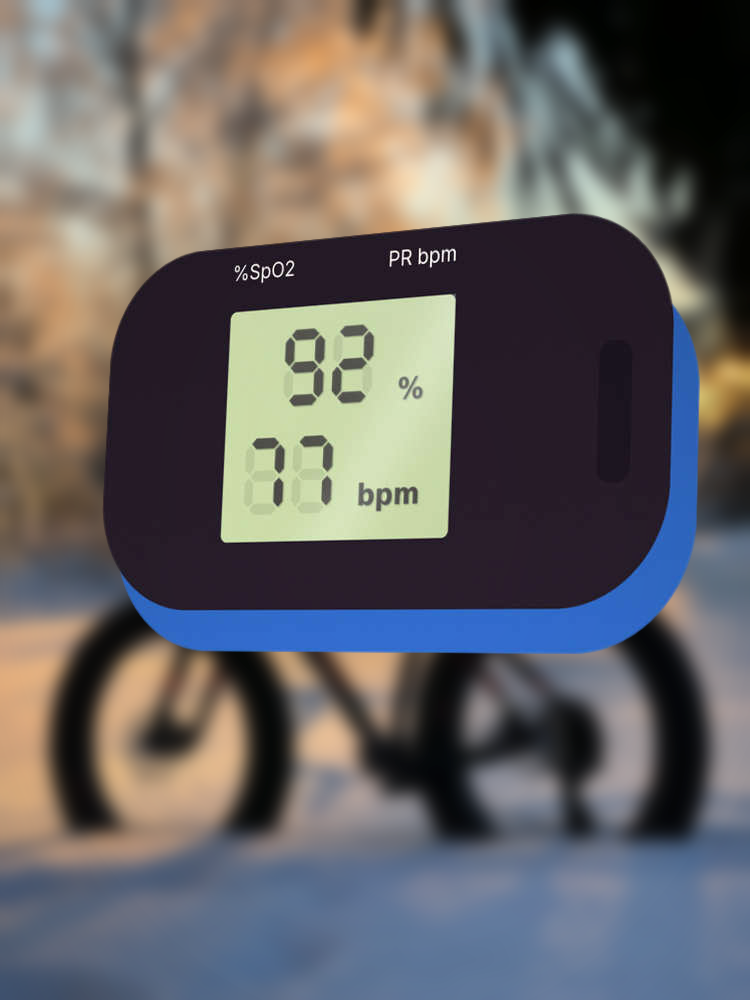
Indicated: 92,%
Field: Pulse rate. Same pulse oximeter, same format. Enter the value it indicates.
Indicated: 77,bpm
